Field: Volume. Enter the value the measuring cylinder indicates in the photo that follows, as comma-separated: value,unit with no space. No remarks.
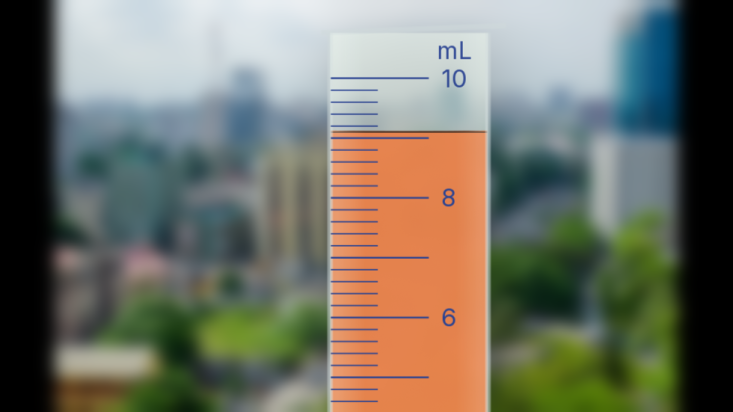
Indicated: 9.1,mL
